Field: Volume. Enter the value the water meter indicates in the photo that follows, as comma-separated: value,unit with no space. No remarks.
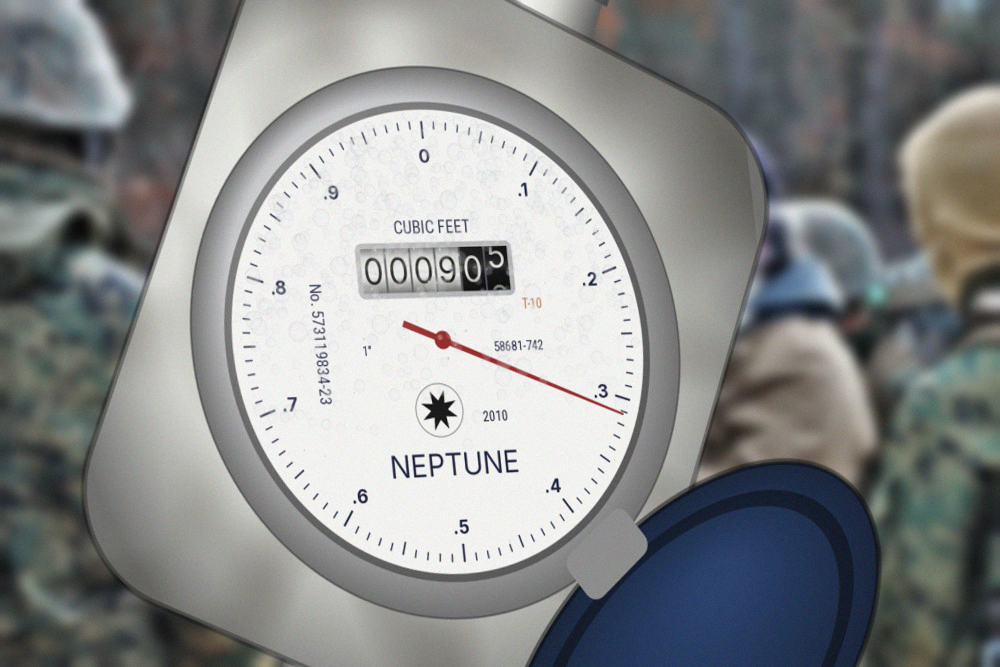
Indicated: 905.31,ft³
